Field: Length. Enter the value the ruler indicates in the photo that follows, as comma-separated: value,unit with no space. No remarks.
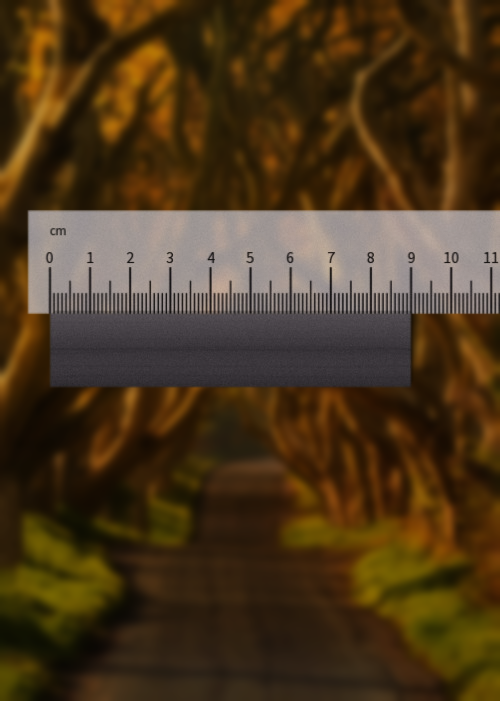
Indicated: 9,cm
